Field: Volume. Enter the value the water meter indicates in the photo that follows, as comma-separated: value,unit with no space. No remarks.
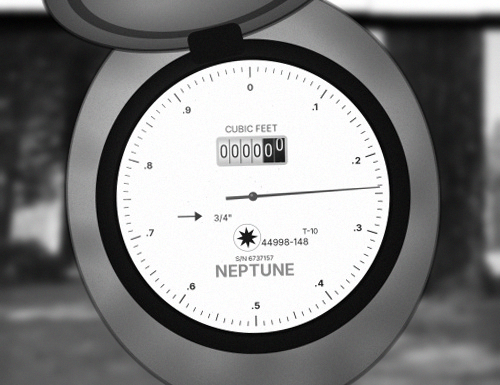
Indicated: 0.24,ft³
